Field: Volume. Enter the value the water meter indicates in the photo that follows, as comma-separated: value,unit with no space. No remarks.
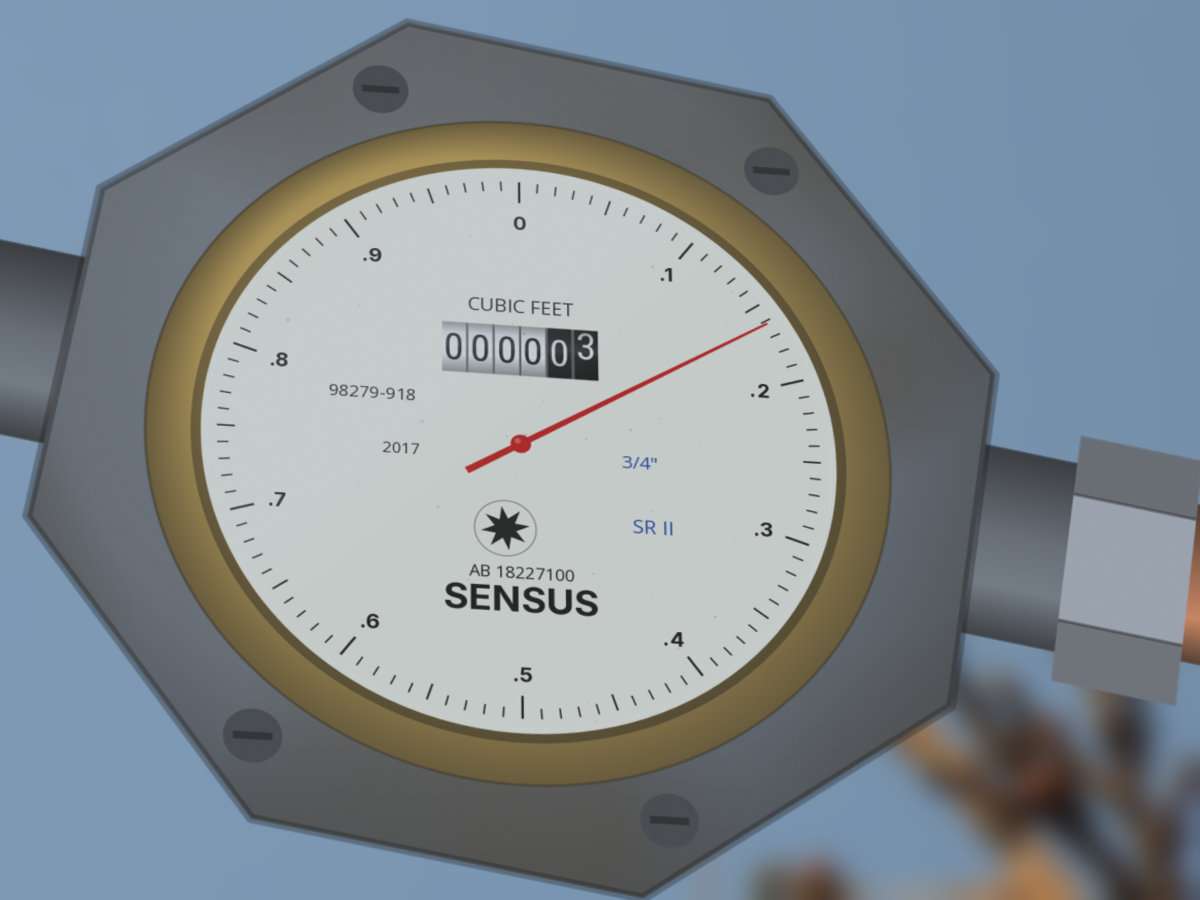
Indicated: 3.16,ft³
